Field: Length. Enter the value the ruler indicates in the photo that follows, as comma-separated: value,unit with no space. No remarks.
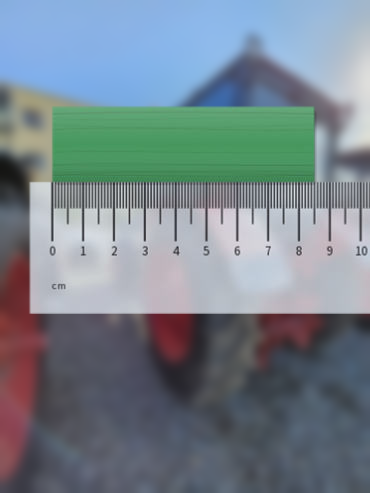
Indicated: 8.5,cm
